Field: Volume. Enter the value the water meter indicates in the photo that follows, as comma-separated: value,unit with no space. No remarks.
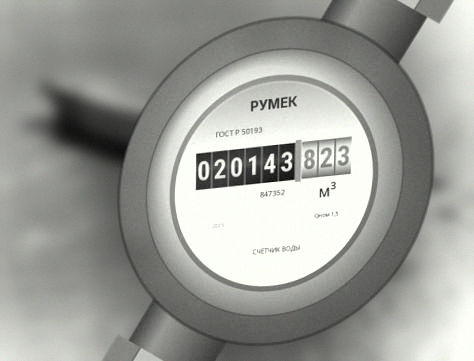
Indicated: 20143.823,m³
